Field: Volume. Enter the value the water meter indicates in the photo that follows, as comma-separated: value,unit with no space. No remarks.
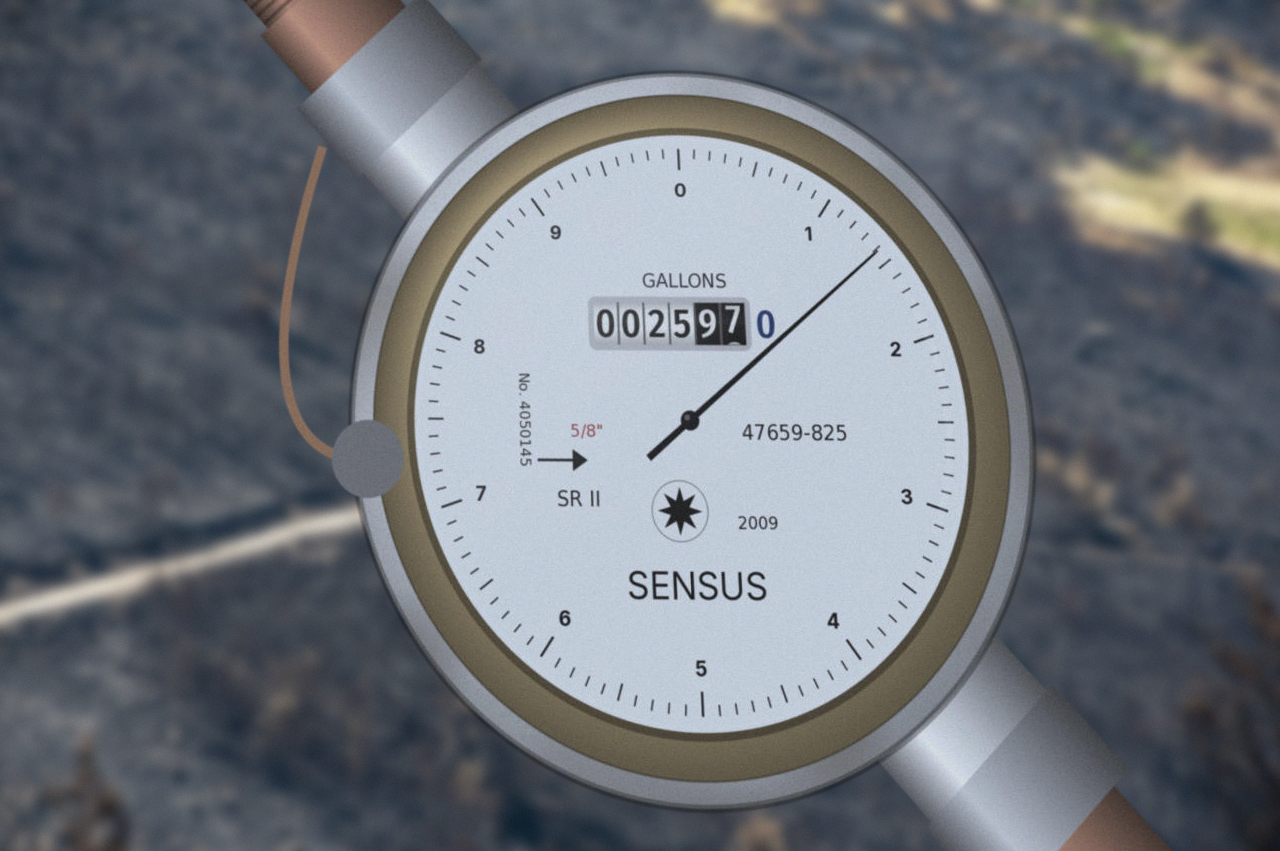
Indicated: 25971.4,gal
